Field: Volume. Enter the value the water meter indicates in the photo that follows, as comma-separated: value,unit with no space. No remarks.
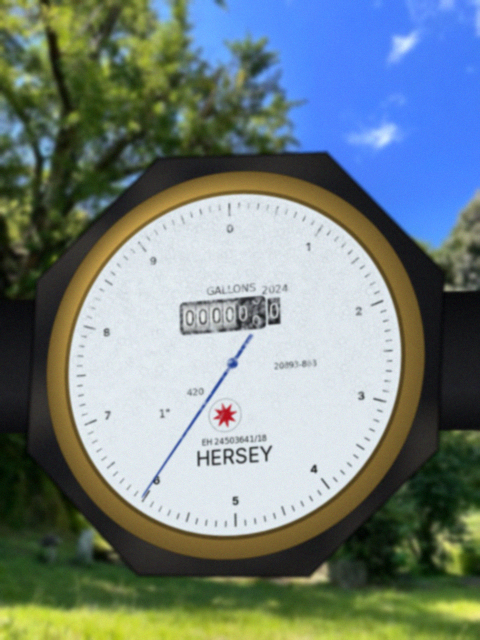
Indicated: 86.0,gal
